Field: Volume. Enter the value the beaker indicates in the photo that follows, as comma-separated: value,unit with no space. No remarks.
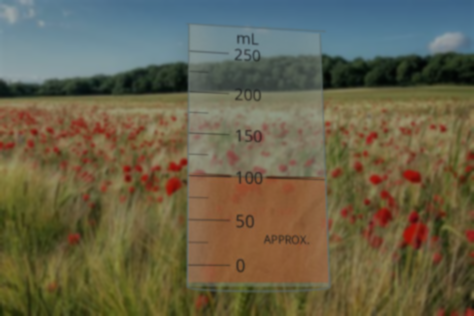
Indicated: 100,mL
